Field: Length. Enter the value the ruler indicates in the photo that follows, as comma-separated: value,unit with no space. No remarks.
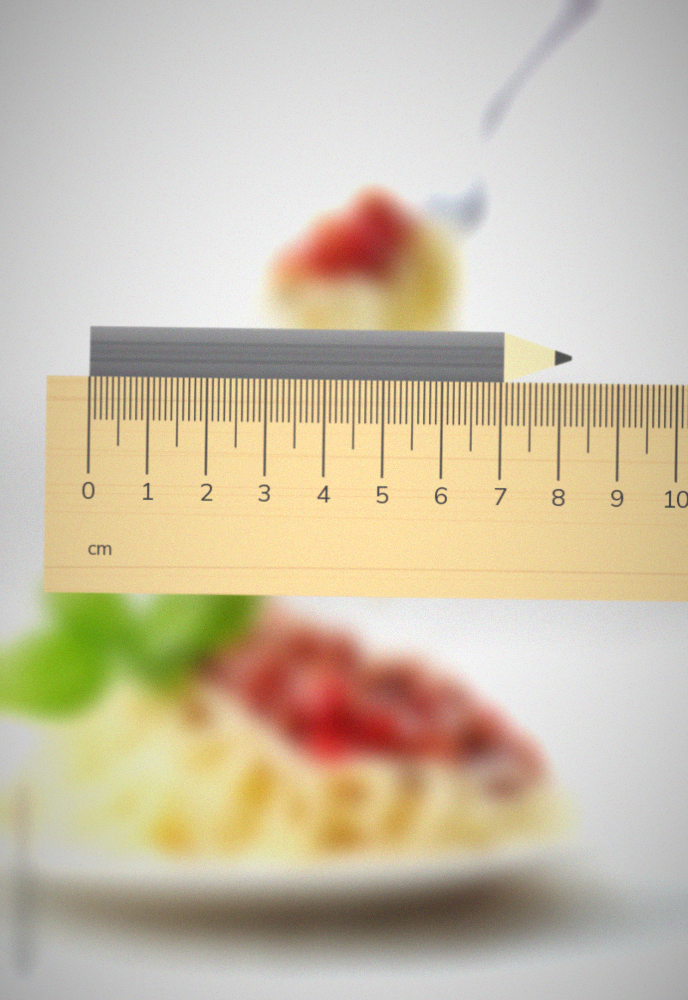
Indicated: 8.2,cm
